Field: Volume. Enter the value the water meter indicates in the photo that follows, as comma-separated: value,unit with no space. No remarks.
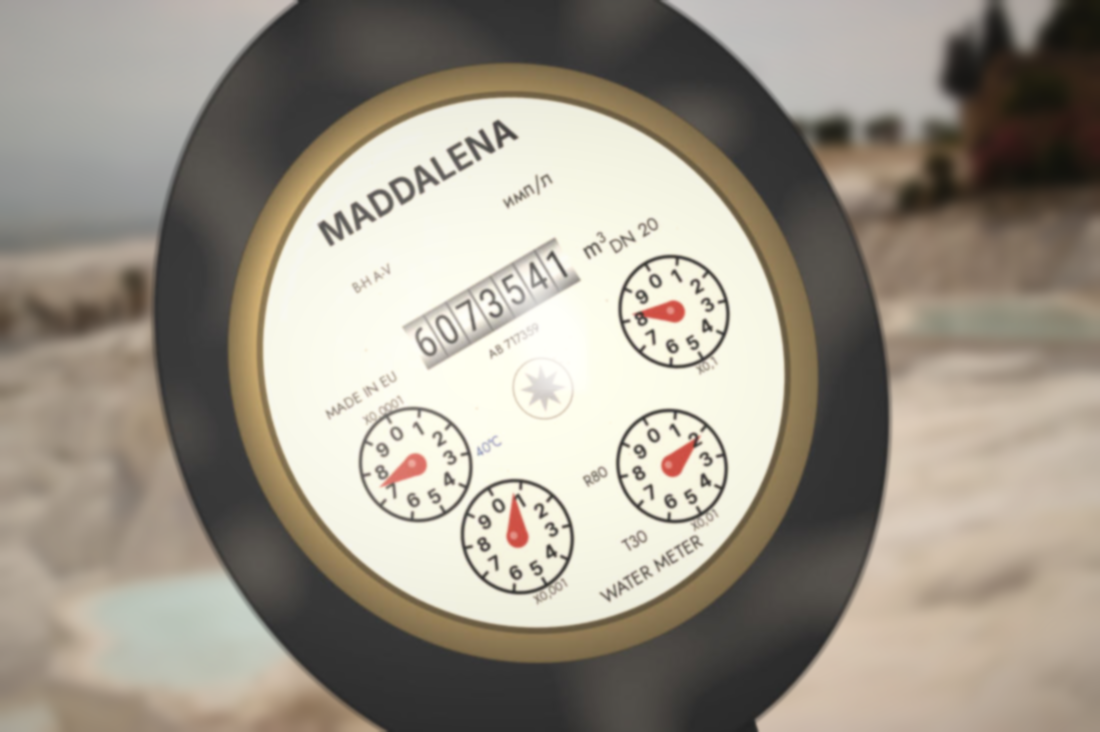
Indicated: 6073541.8207,m³
